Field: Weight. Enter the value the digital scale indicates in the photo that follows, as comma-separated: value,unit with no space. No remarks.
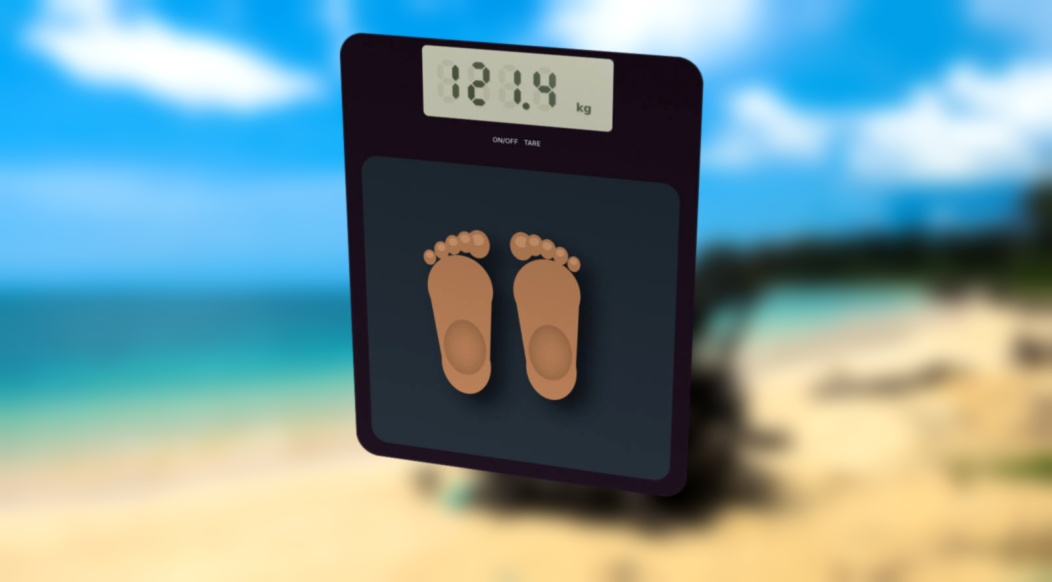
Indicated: 121.4,kg
